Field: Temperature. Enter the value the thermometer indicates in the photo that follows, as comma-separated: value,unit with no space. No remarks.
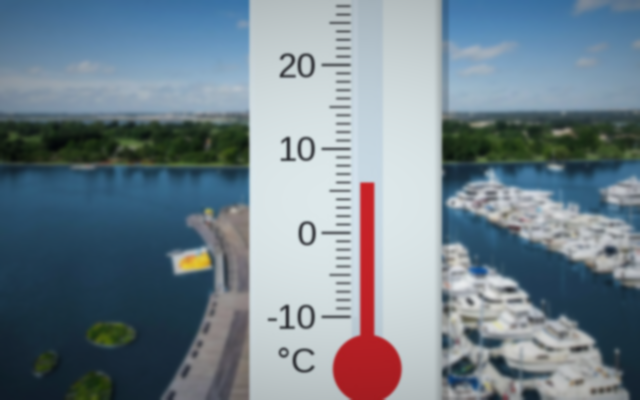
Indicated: 6,°C
